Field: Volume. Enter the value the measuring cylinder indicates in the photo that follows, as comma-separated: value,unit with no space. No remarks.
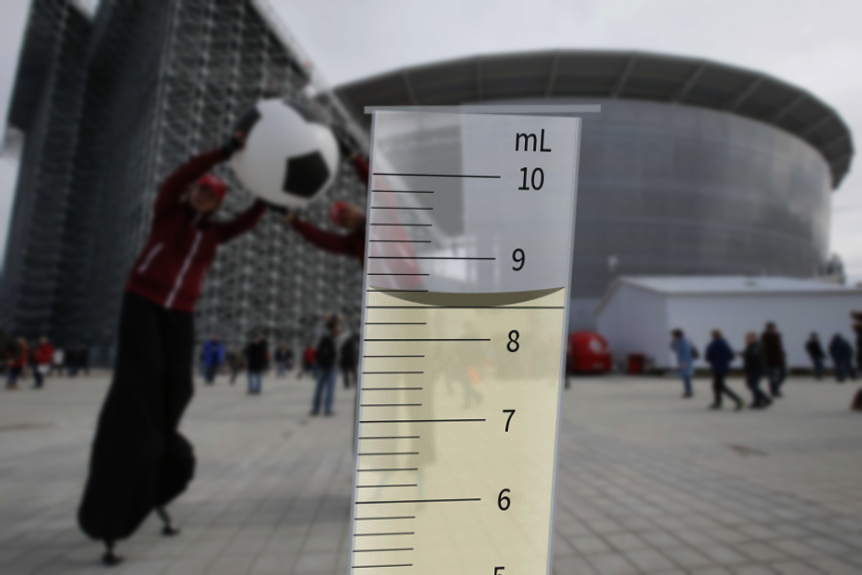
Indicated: 8.4,mL
